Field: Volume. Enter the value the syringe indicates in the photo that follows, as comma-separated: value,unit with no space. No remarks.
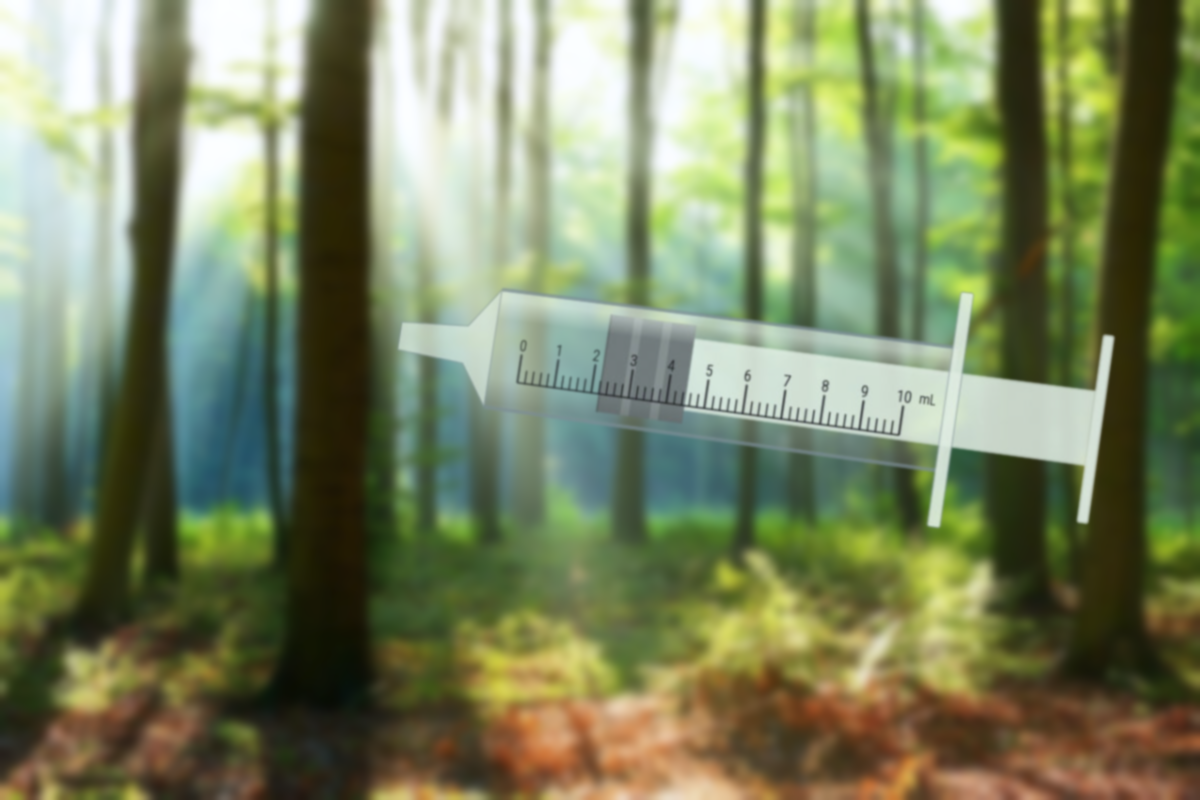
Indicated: 2.2,mL
